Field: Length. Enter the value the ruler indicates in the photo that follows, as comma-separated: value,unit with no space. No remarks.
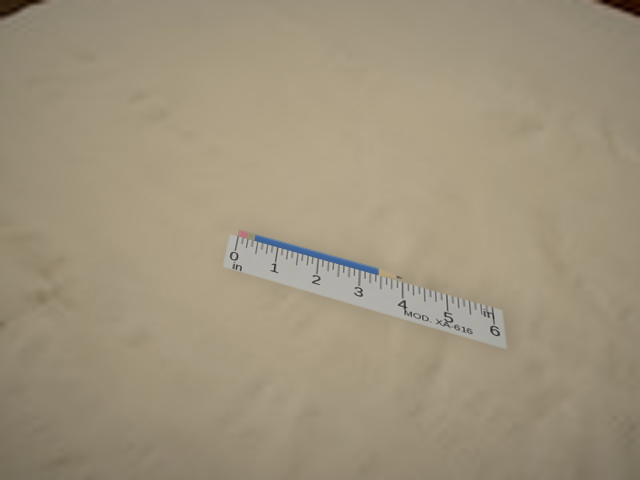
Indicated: 4,in
